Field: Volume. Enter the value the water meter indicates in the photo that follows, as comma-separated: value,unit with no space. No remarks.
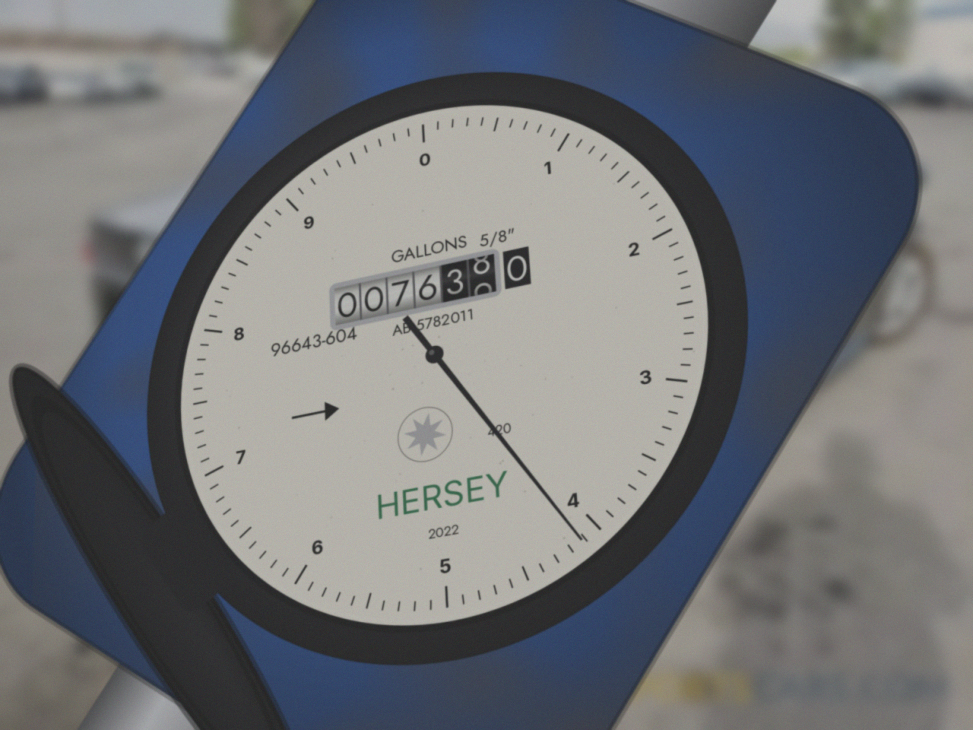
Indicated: 76384.1,gal
